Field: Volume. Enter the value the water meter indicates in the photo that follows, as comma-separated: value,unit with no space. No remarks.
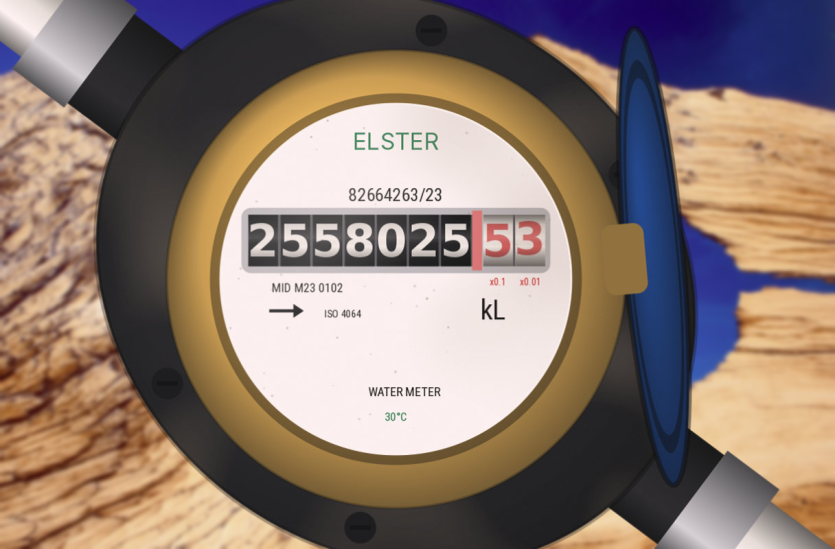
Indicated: 2558025.53,kL
